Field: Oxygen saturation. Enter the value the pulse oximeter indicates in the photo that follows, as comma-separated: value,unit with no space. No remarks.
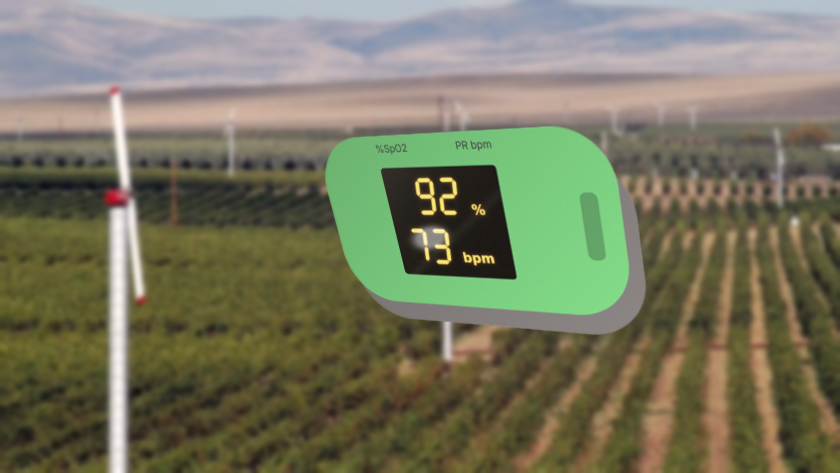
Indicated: 92,%
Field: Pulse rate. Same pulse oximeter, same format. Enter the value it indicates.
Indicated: 73,bpm
